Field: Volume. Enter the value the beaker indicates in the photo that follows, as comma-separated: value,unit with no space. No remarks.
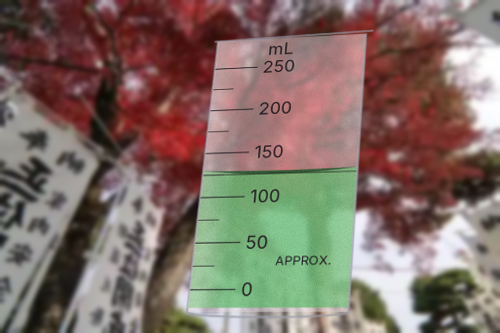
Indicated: 125,mL
